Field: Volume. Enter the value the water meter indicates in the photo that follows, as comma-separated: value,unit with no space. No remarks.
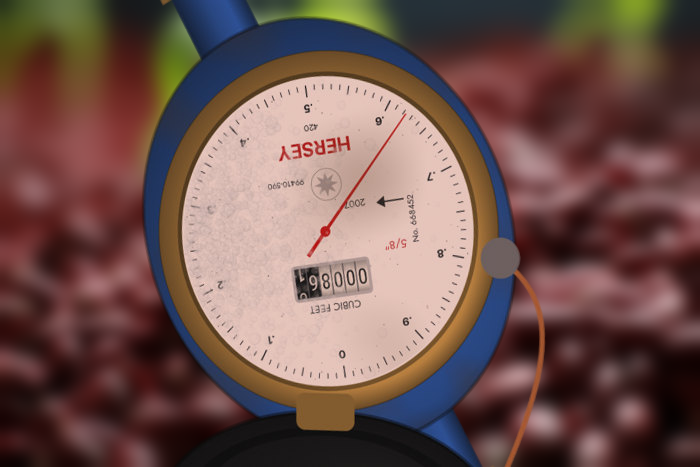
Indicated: 860.62,ft³
